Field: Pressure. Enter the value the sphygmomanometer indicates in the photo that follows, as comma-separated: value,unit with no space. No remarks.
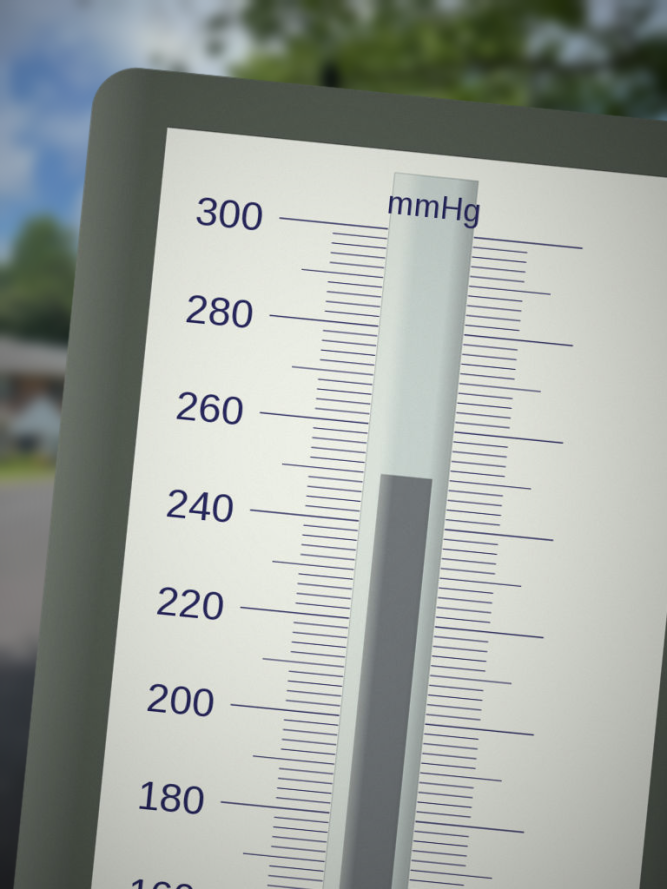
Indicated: 250,mmHg
